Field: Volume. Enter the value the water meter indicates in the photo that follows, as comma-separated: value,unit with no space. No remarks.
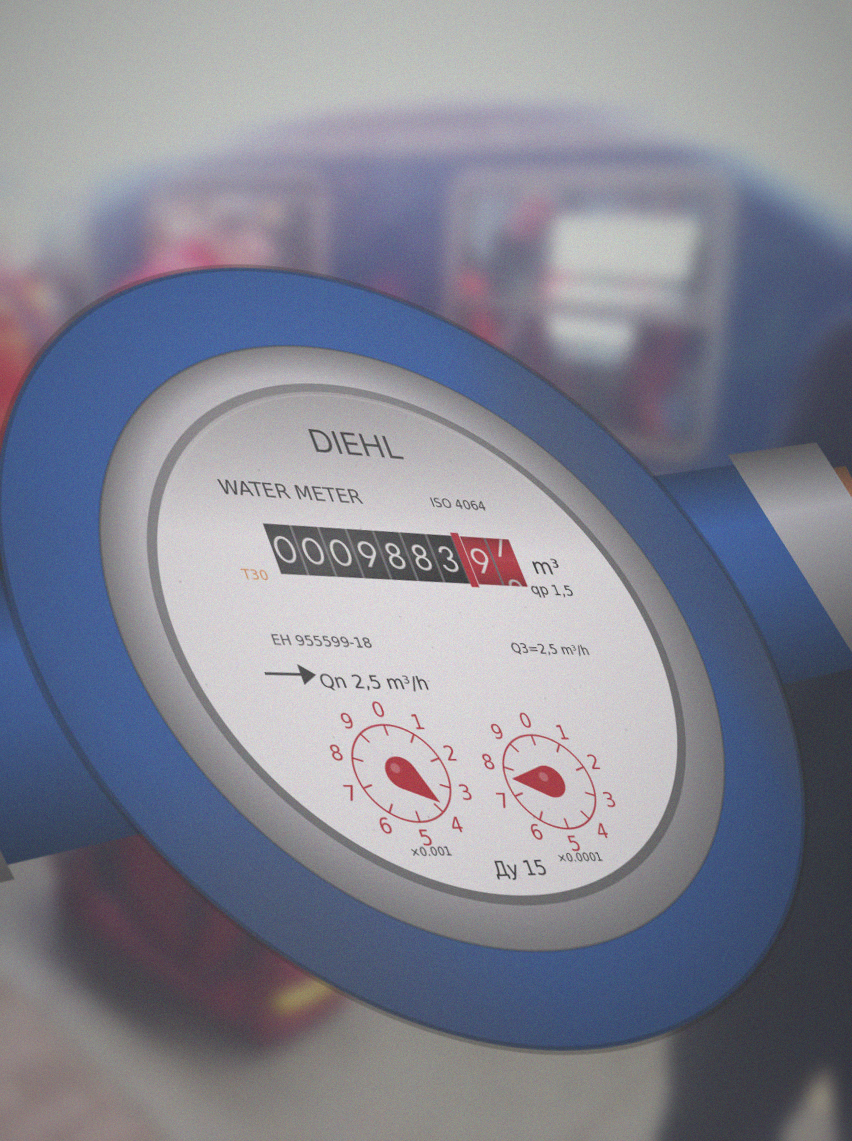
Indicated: 9883.9737,m³
